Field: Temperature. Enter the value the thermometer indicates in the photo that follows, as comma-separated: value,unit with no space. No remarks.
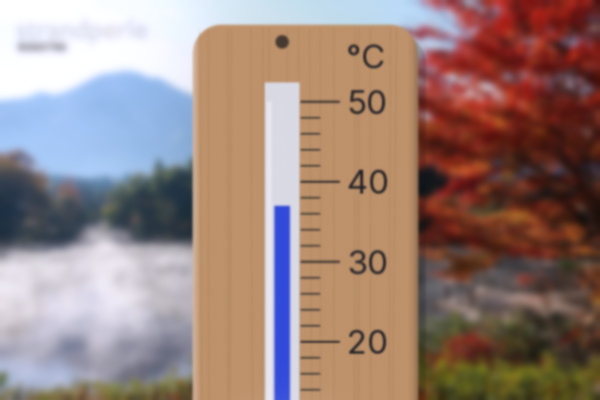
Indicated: 37,°C
